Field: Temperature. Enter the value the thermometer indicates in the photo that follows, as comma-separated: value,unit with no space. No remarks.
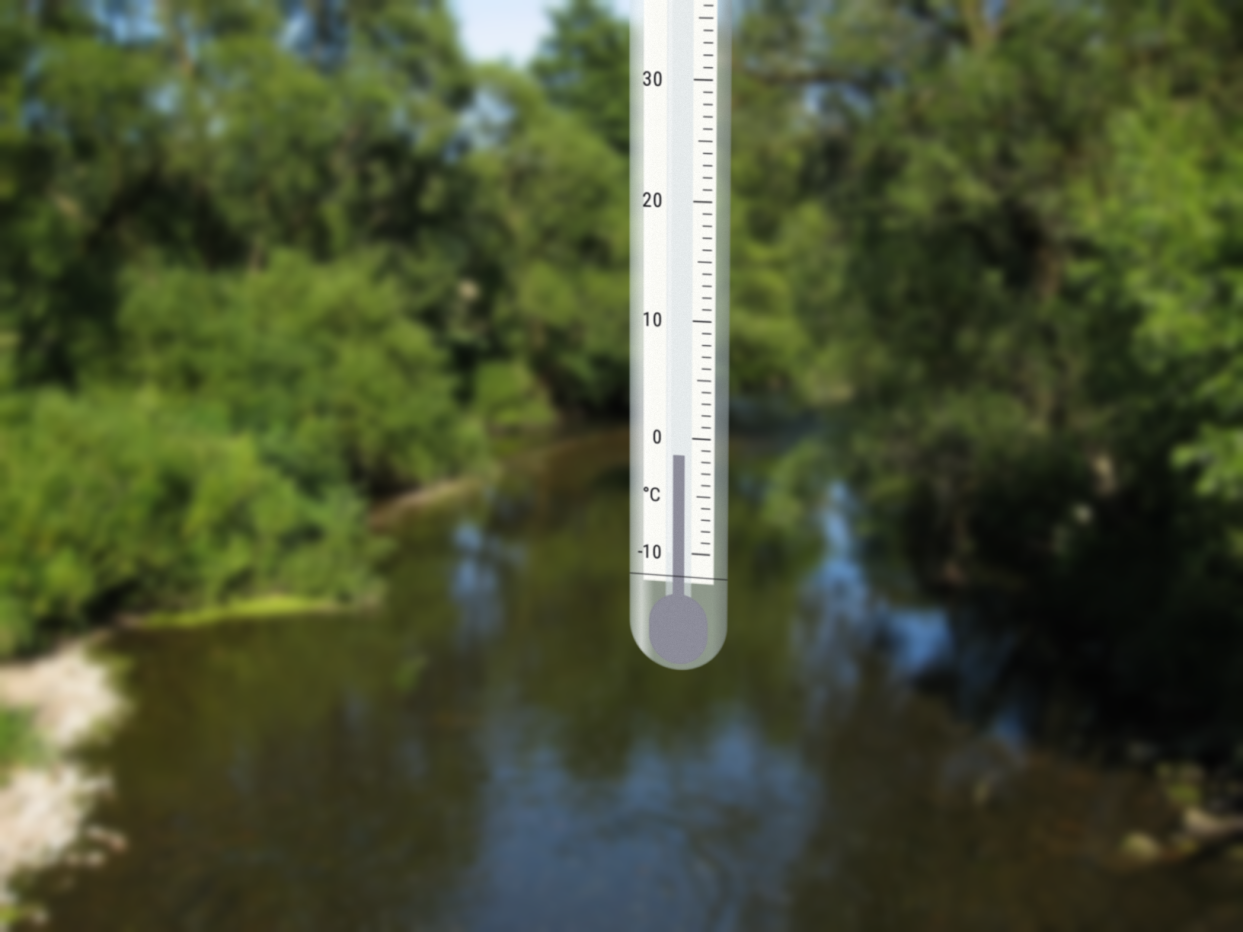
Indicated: -1.5,°C
